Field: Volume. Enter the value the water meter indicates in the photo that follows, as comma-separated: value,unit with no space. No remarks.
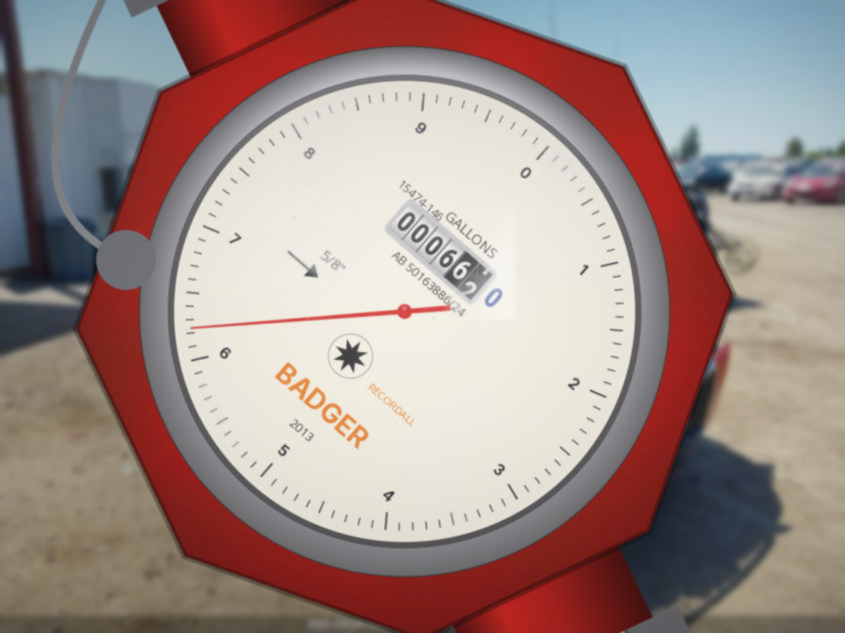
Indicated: 6616.2,gal
